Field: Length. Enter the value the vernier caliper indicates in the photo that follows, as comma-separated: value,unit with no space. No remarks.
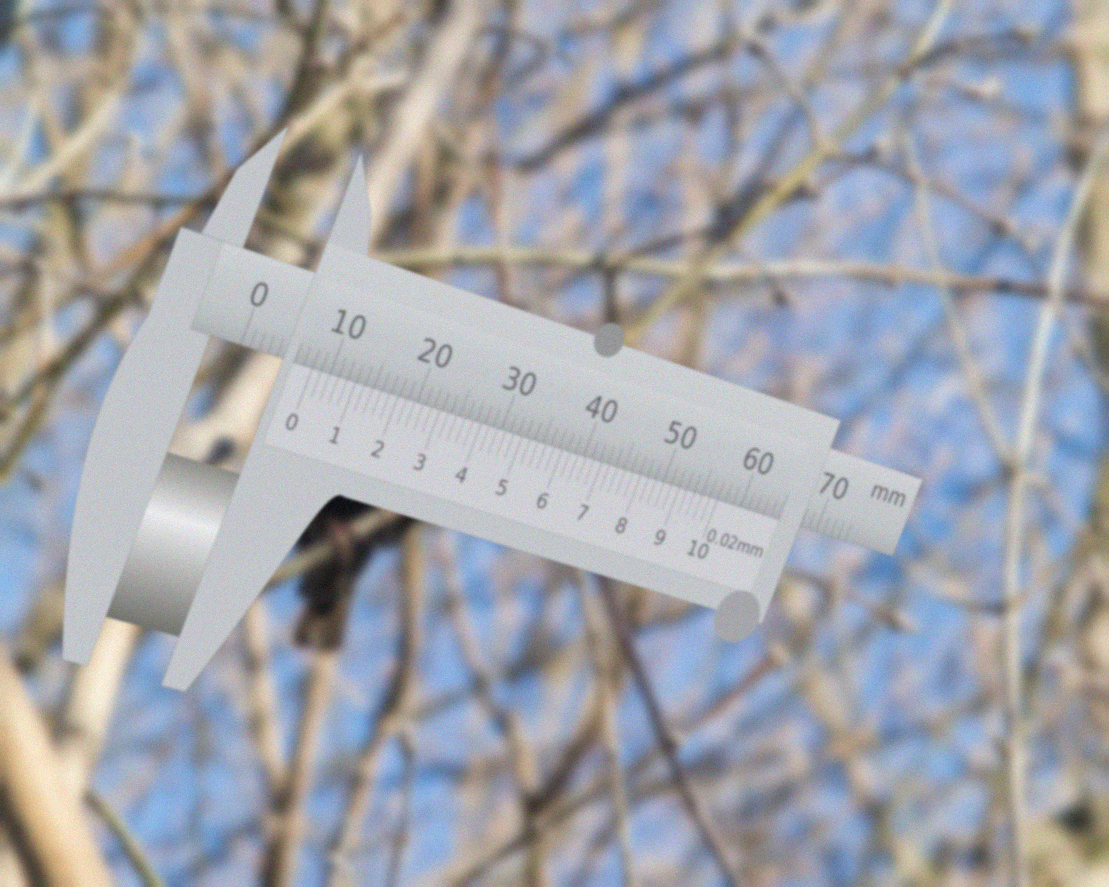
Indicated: 8.0,mm
